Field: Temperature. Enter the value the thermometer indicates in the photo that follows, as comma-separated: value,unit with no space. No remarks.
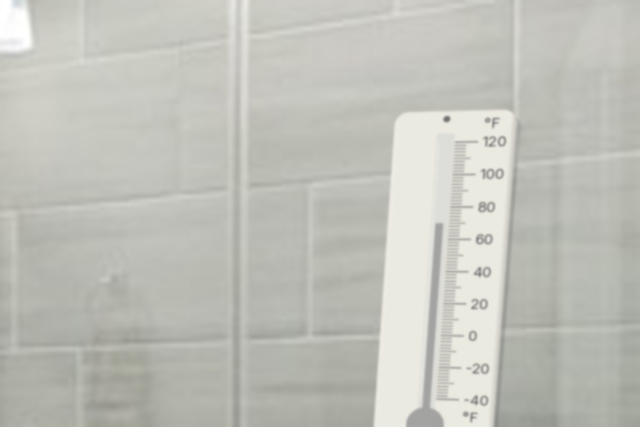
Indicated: 70,°F
